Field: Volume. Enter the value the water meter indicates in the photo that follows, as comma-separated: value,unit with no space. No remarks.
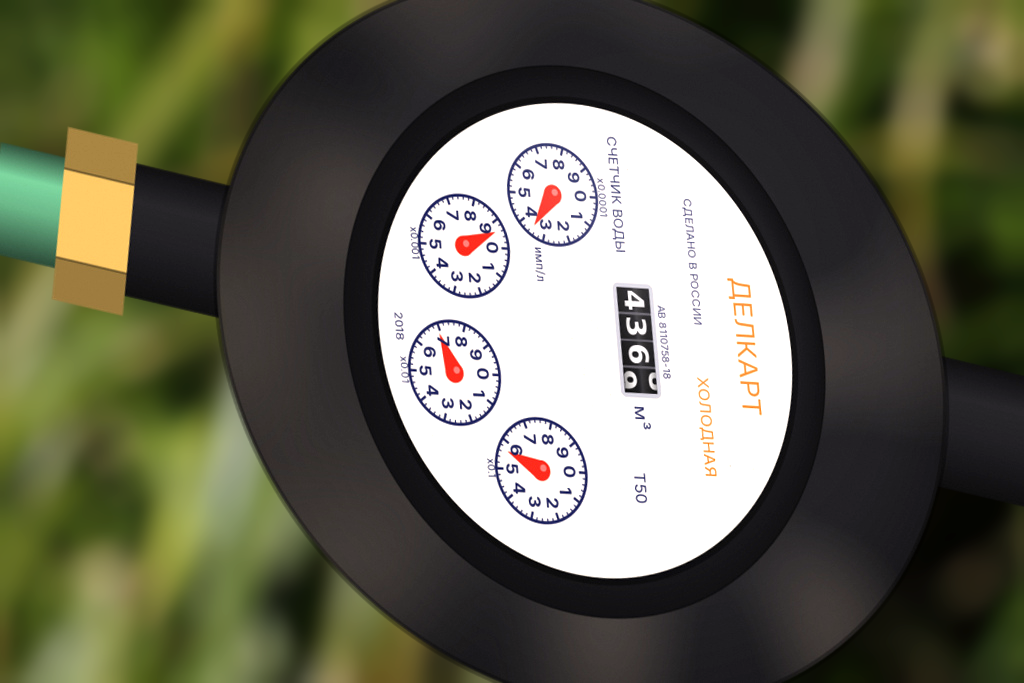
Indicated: 4368.5693,m³
